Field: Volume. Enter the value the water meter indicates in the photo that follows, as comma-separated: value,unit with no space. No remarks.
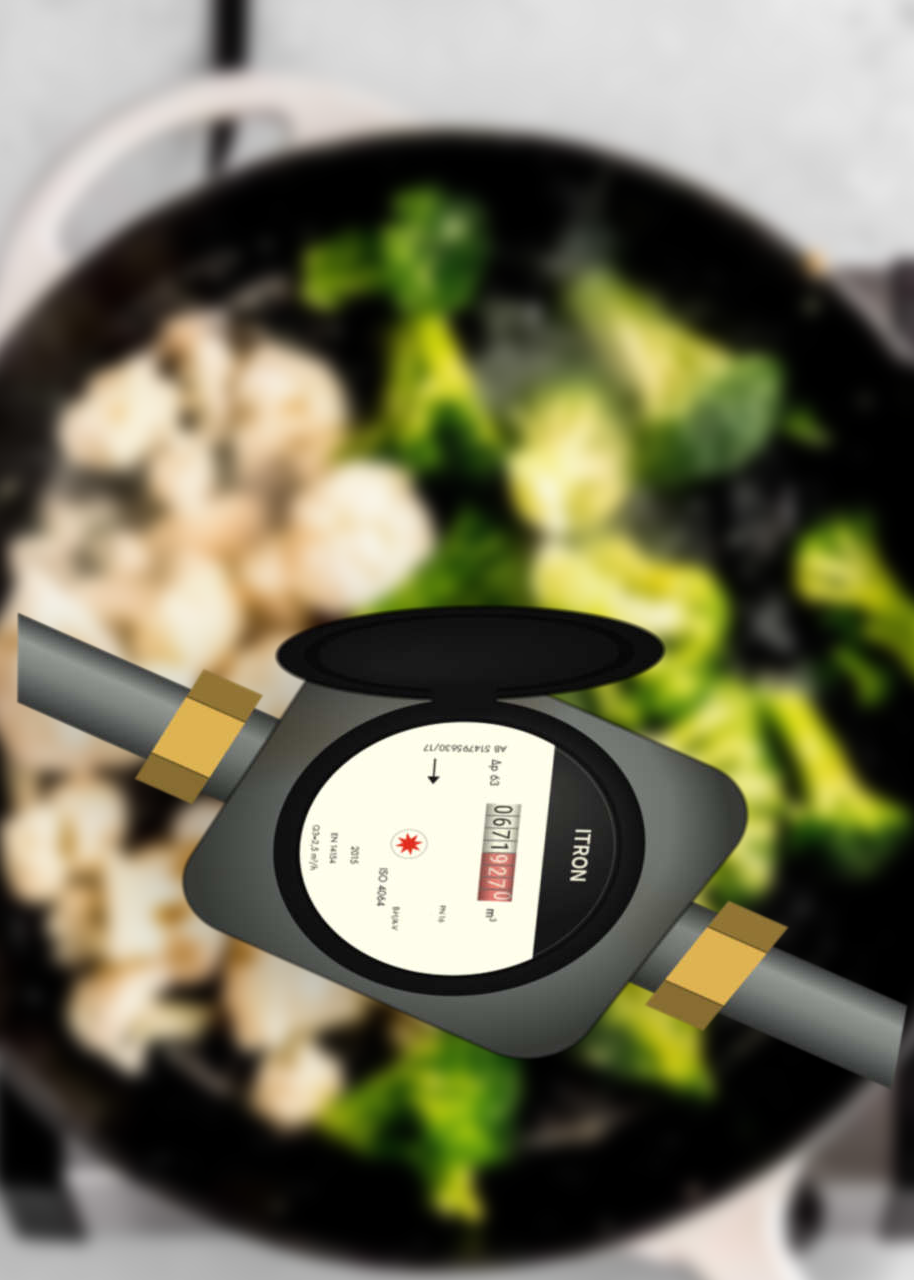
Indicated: 671.9270,m³
